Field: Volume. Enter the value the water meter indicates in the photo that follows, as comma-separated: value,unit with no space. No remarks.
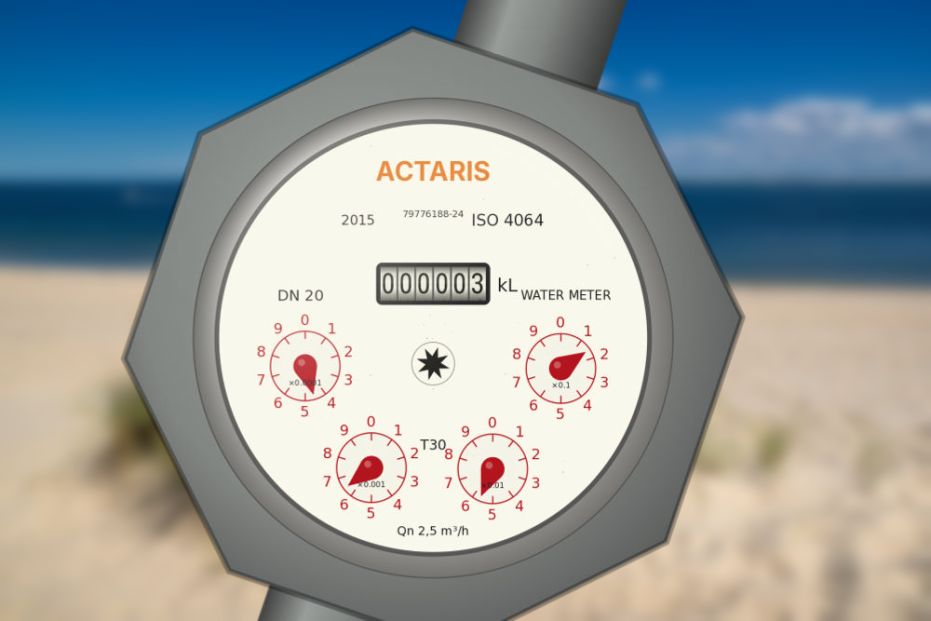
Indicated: 3.1564,kL
